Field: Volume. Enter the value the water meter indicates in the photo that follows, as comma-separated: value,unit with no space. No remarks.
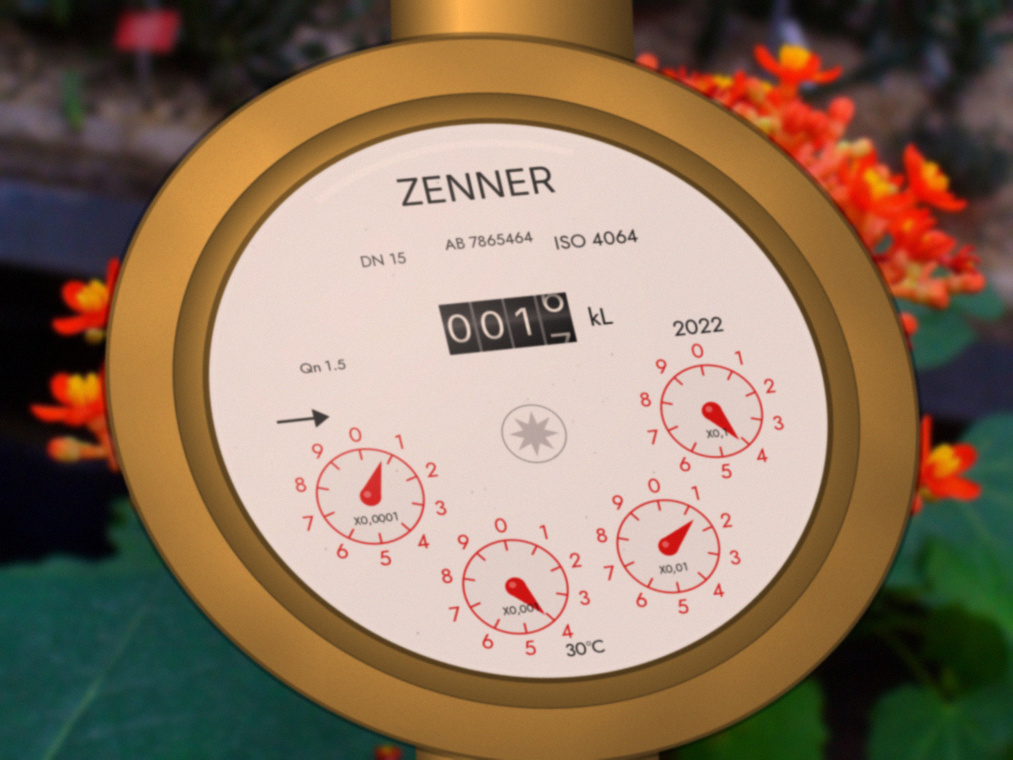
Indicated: 16.4140,kL
